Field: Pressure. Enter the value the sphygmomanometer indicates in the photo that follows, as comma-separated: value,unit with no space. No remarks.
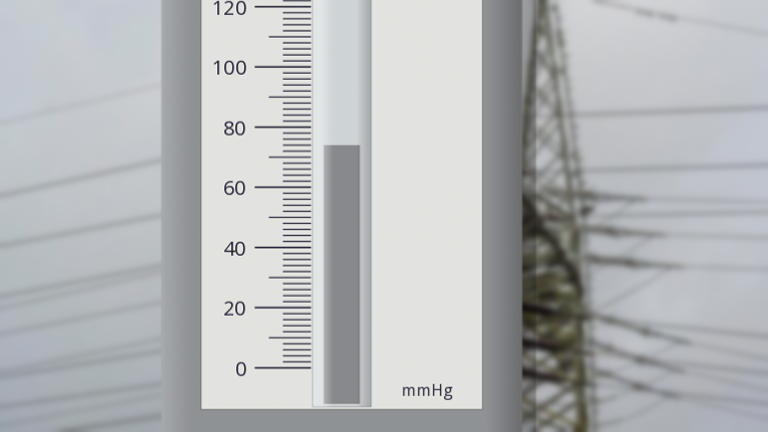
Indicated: 74,mmHg
